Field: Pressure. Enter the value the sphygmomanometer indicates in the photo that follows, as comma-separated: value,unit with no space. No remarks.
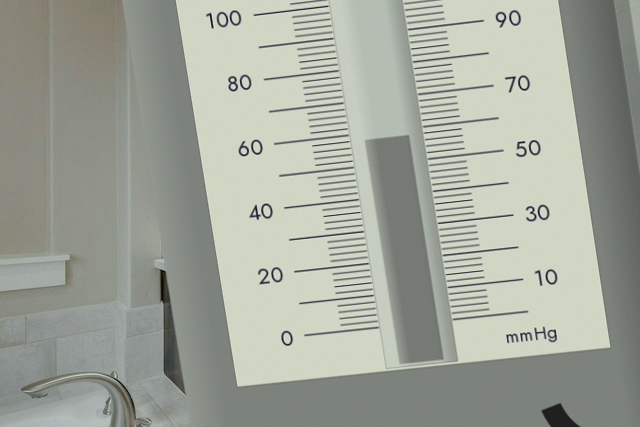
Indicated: 58,mmHg
